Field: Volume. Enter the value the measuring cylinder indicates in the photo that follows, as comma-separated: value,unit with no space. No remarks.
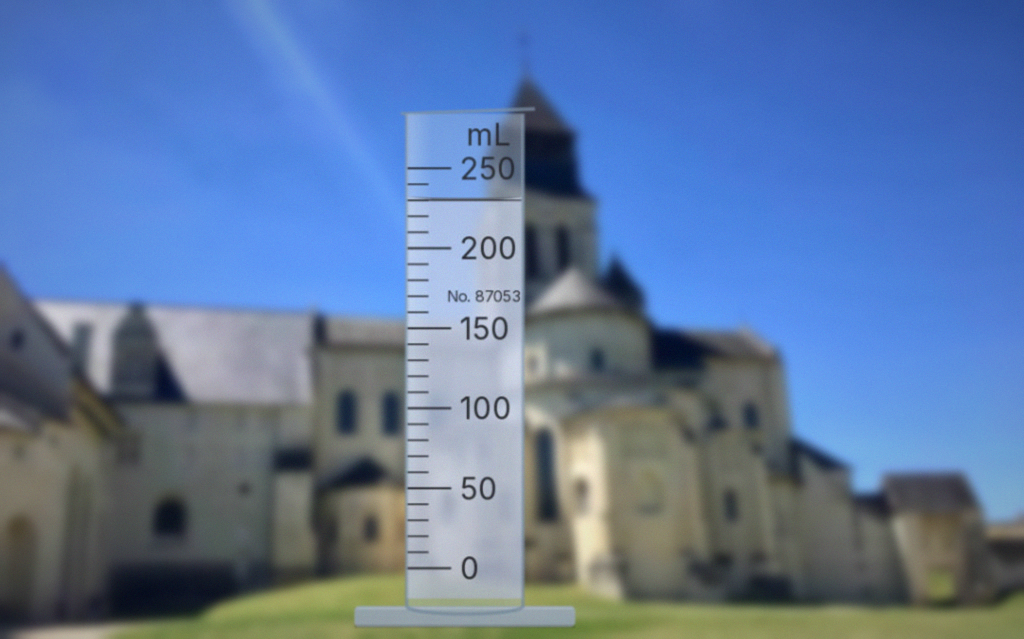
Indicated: 230,mL
